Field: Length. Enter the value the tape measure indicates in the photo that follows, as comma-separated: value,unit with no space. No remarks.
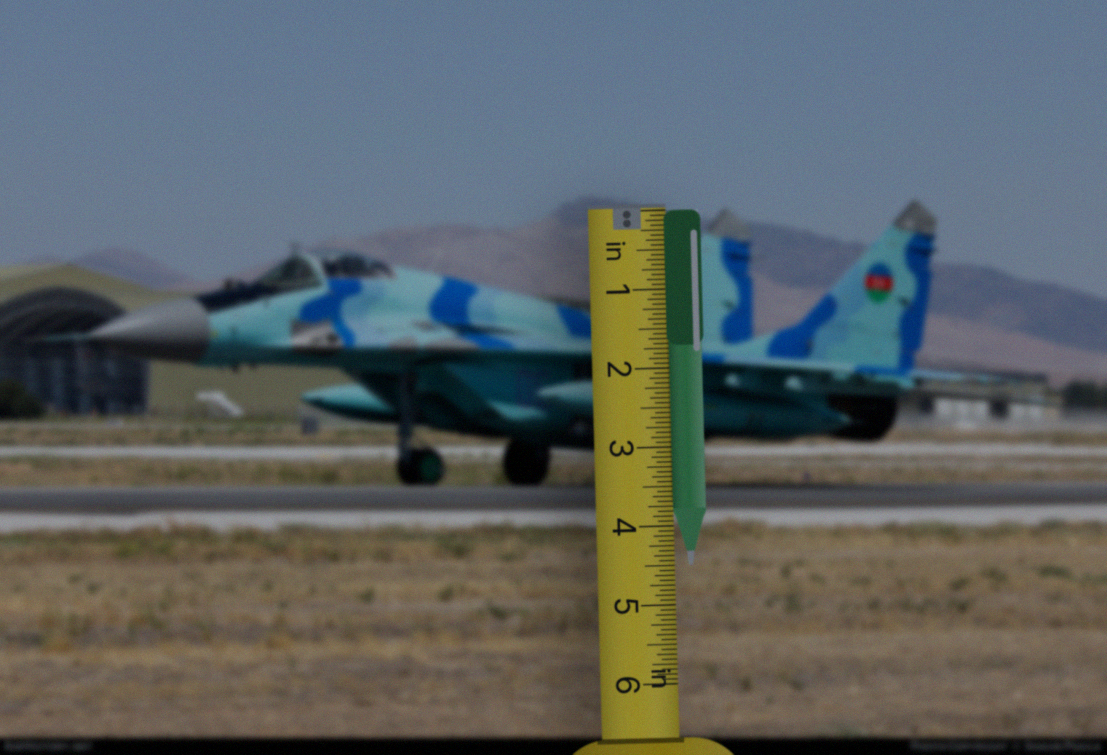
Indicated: 4.5,in
